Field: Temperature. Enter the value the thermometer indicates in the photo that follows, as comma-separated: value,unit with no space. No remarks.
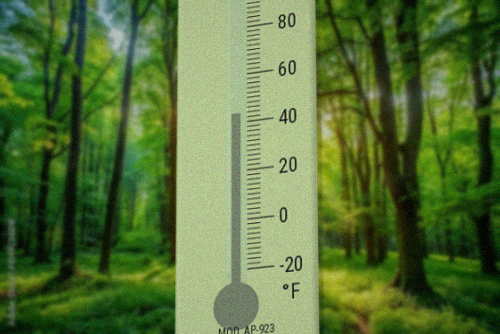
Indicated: 44,°F
